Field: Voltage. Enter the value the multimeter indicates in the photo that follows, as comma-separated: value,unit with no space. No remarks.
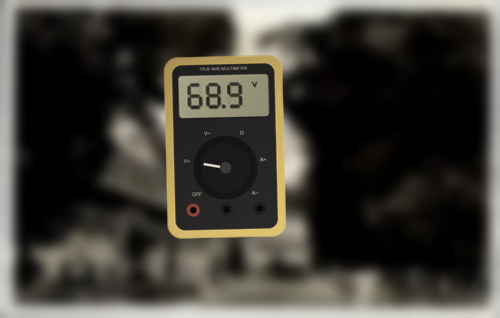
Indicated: 68.9,V
